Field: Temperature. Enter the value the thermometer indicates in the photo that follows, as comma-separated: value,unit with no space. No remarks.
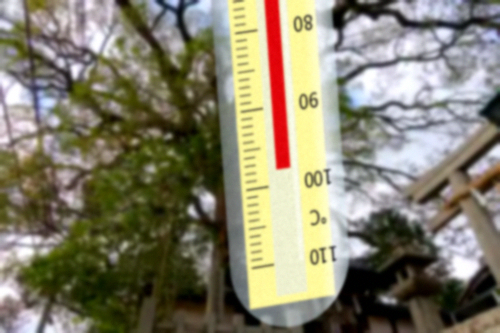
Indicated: 98,°C
